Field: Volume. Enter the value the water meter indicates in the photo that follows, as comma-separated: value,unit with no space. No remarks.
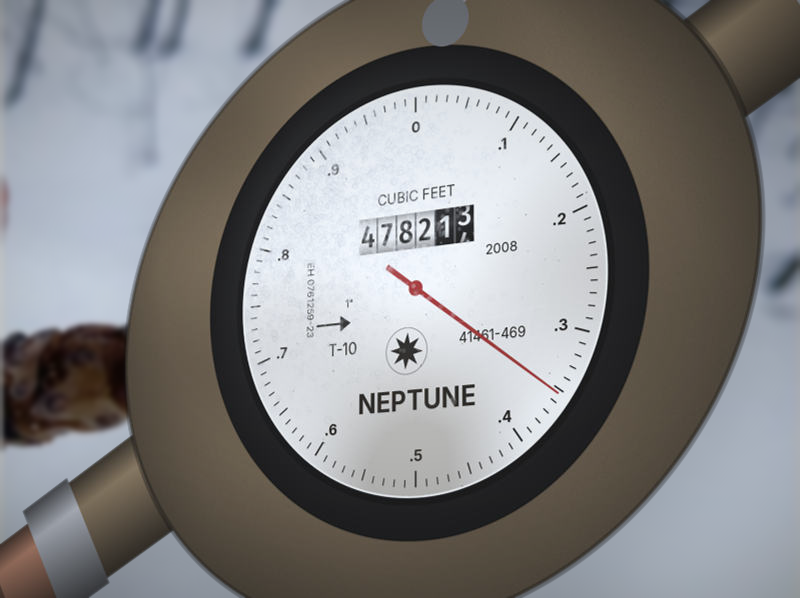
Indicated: 478213.35,ft³
